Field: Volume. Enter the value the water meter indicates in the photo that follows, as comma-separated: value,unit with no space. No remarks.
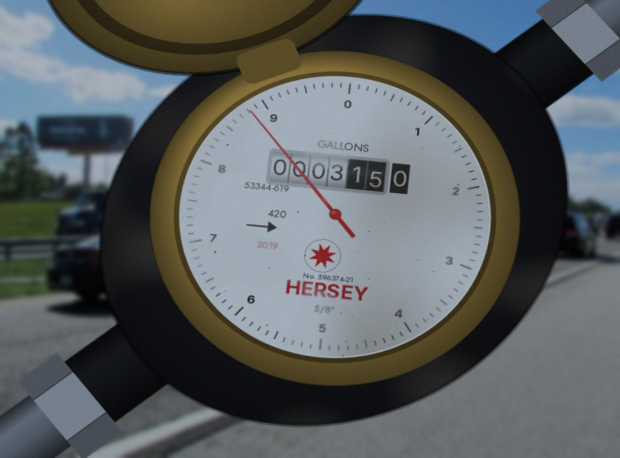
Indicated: 3148.8,gal
